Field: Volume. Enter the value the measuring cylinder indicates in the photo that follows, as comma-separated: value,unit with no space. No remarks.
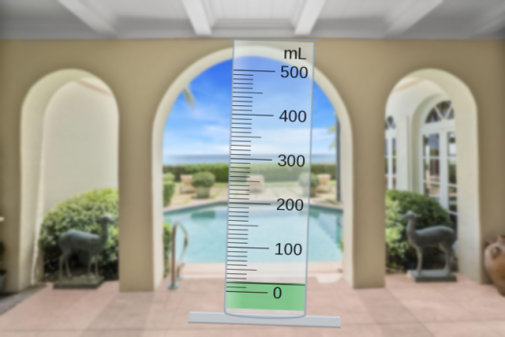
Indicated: 20,mL
